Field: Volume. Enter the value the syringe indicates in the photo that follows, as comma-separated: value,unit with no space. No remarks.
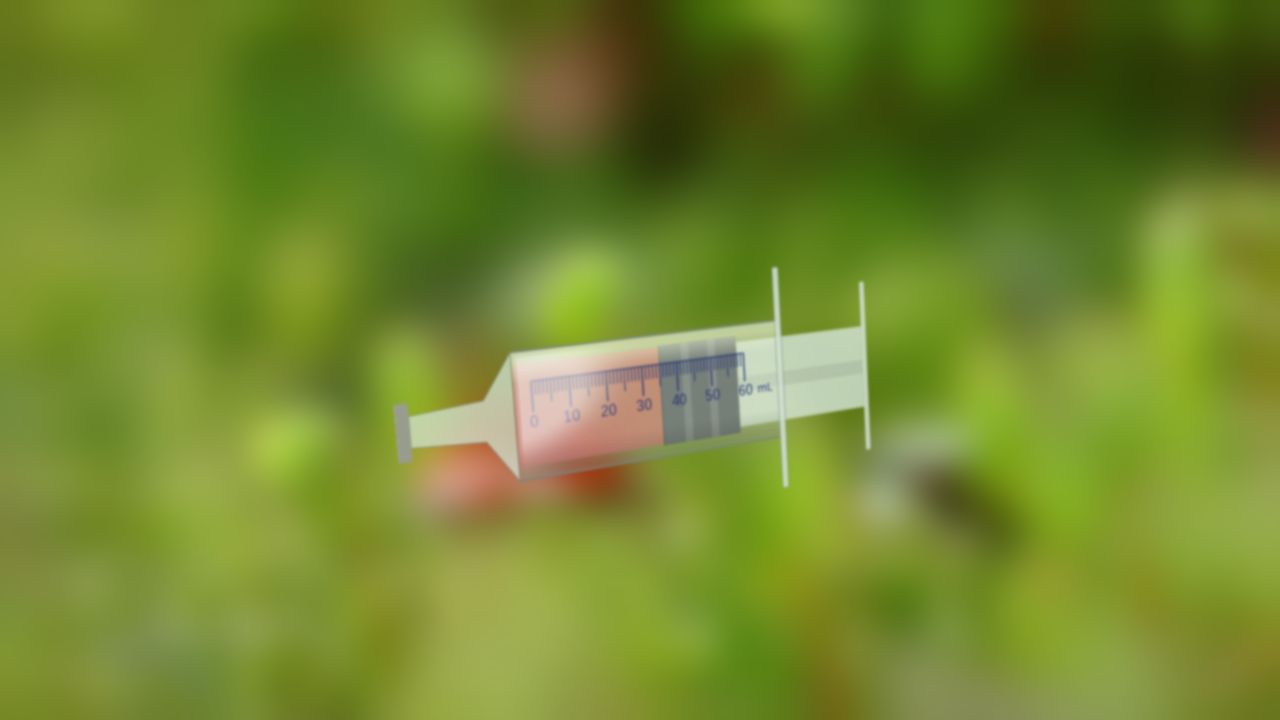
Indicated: 35,mL
